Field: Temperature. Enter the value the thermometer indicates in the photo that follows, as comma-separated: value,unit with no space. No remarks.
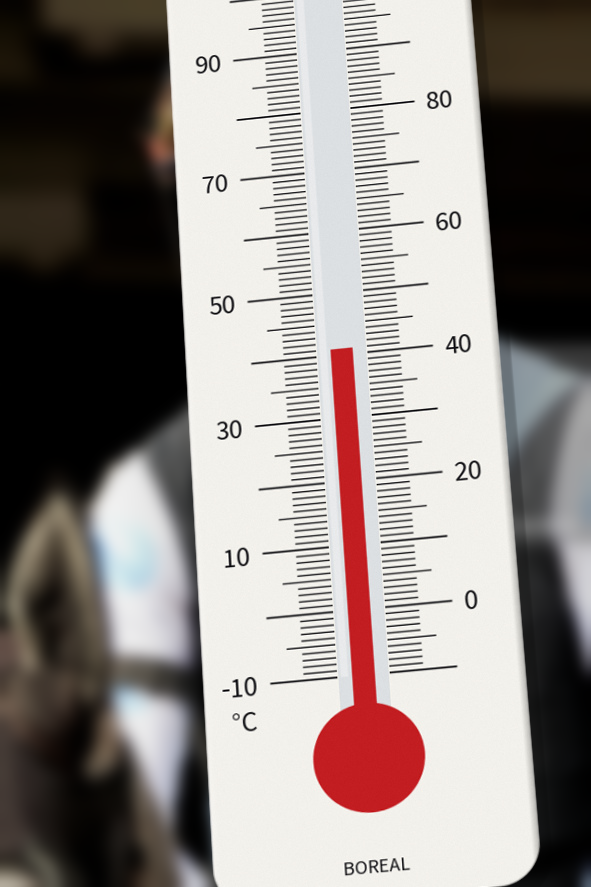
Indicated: 41,°C
